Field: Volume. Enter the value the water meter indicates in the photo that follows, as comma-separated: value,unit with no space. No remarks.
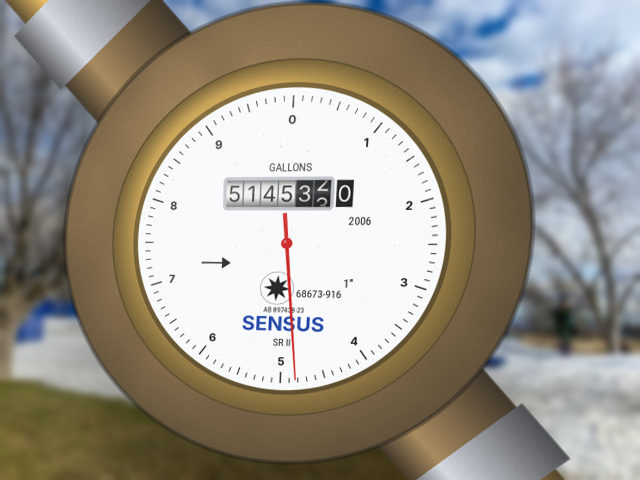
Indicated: 5145324.8,gal
